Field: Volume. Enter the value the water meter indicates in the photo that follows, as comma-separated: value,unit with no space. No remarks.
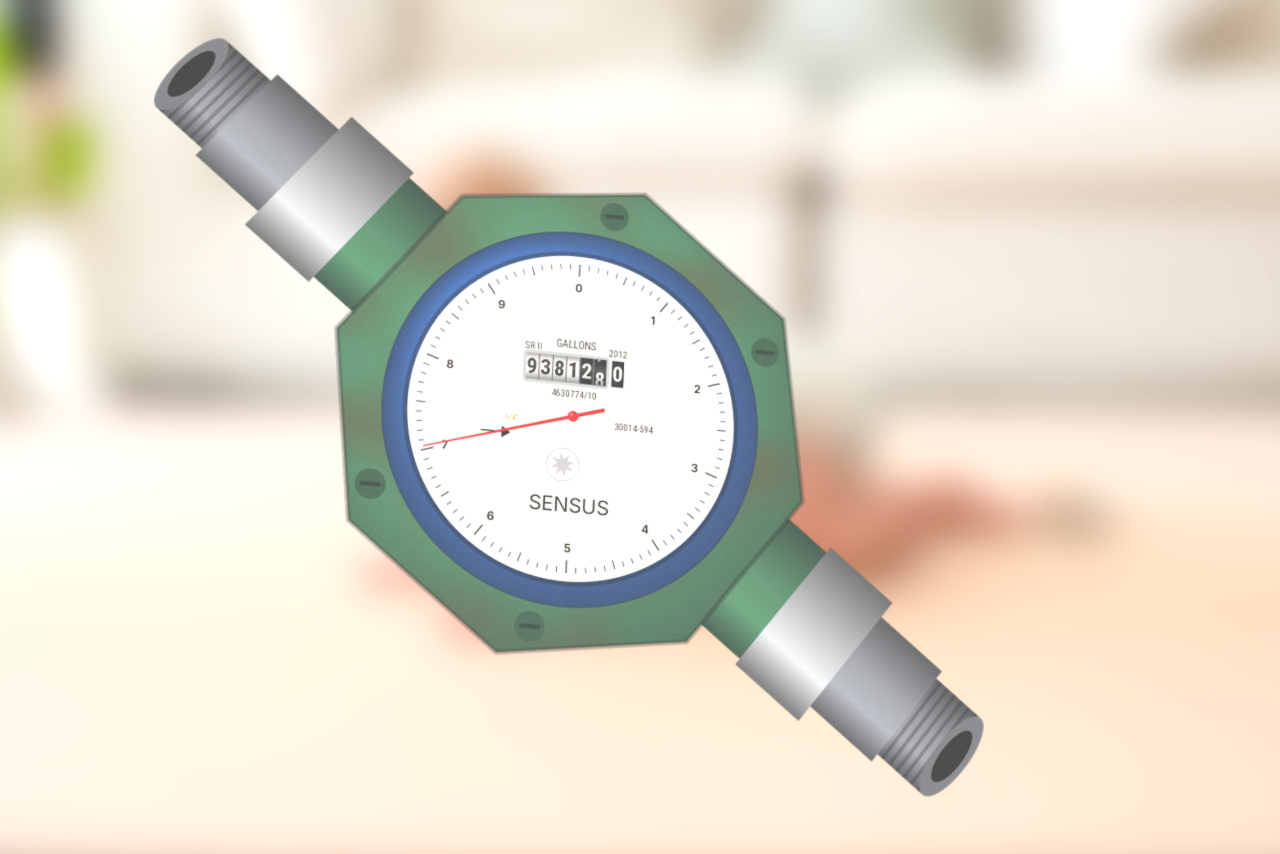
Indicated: 9381277.0,gal
